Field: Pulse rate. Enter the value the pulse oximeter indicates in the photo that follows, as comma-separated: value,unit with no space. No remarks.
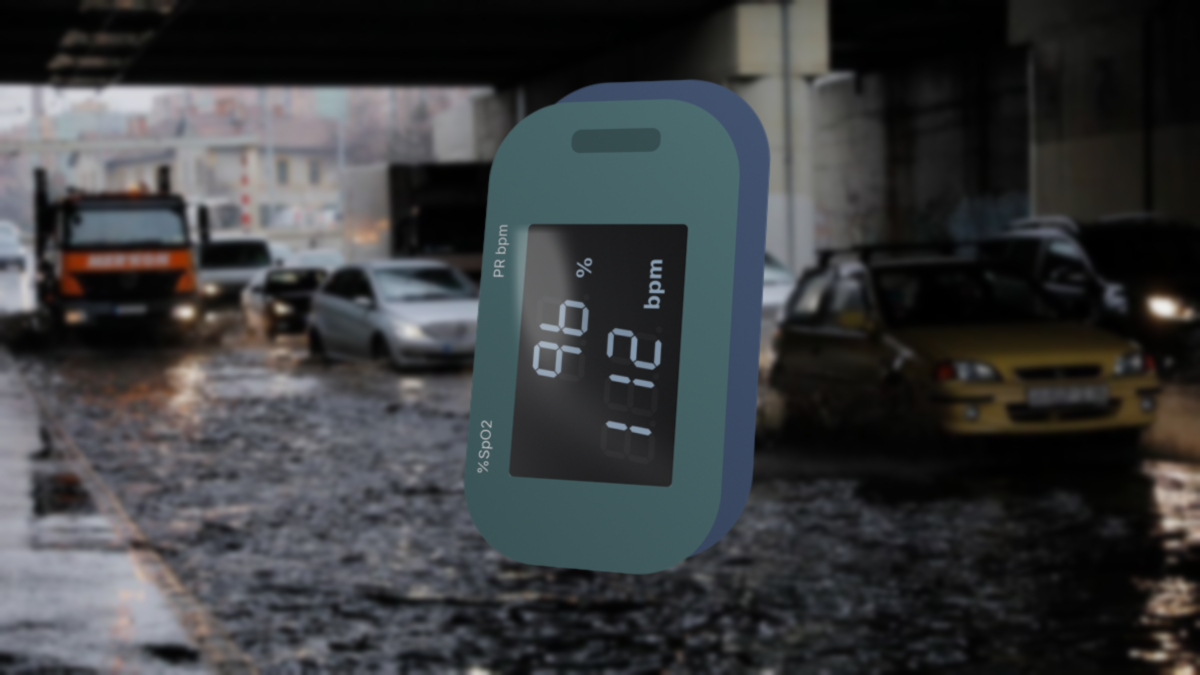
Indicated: 112,bpm
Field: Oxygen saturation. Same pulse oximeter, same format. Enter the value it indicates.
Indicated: 96,%
